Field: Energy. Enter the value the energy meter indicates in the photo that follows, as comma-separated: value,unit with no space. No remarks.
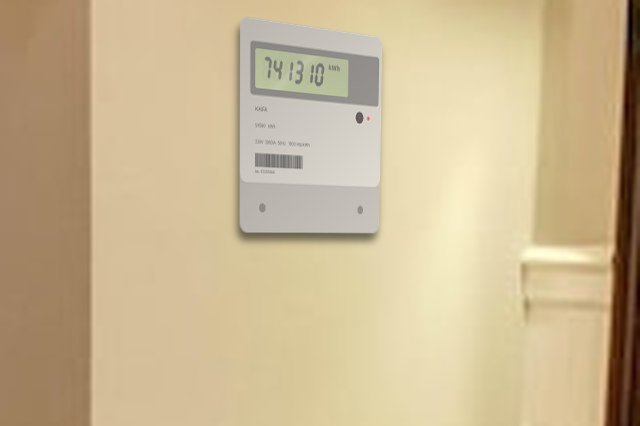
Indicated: 741310,kWh
